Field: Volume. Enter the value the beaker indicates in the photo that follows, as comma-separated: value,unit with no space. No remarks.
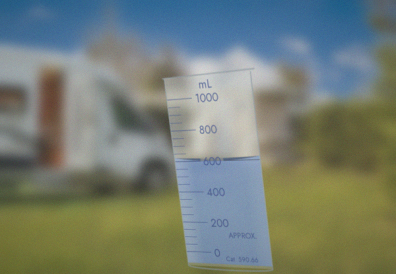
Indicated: 600,mL
